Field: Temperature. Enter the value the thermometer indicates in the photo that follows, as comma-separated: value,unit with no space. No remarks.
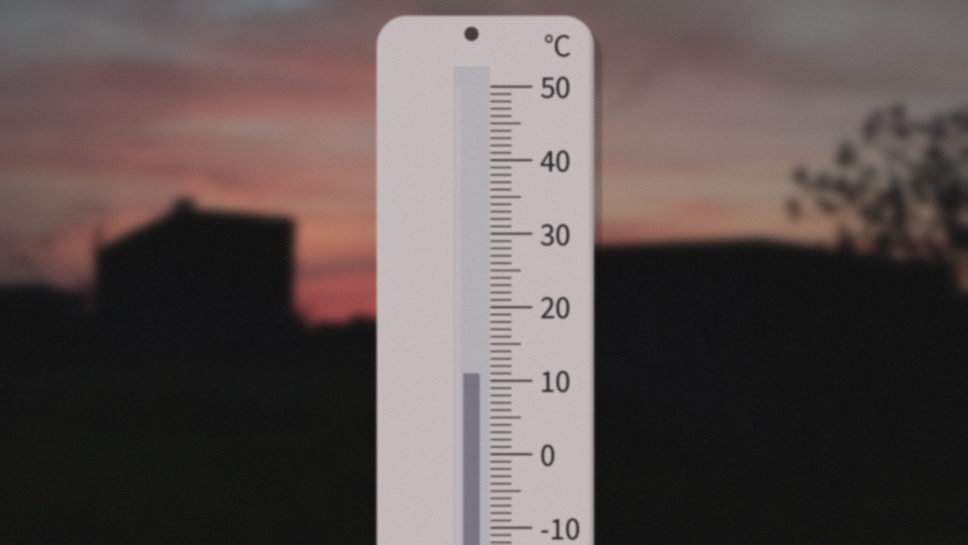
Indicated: 11,°C
